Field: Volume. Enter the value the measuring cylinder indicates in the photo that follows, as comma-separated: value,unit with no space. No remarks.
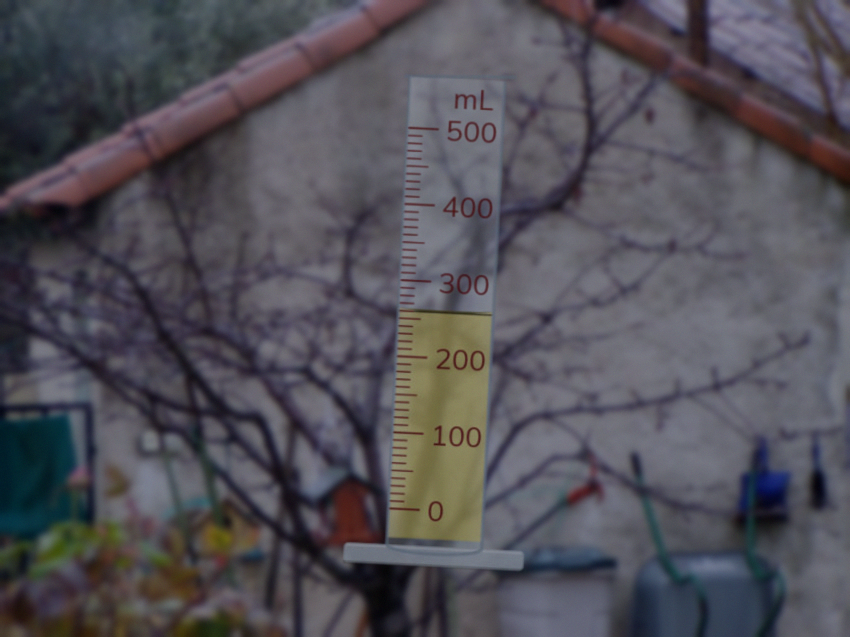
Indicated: 260,mL
